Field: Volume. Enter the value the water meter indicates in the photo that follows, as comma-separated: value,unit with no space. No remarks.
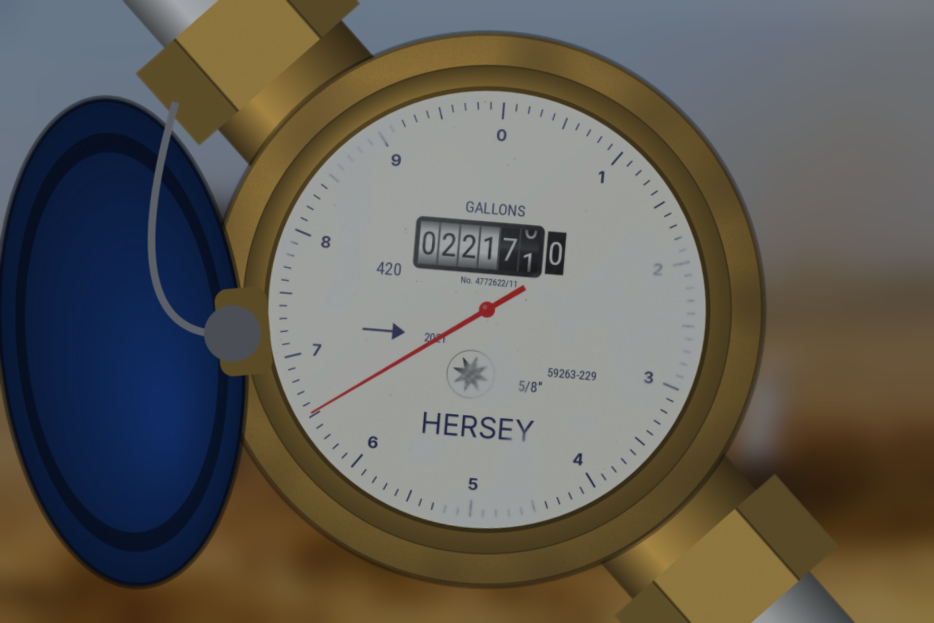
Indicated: 221706.5,gal
